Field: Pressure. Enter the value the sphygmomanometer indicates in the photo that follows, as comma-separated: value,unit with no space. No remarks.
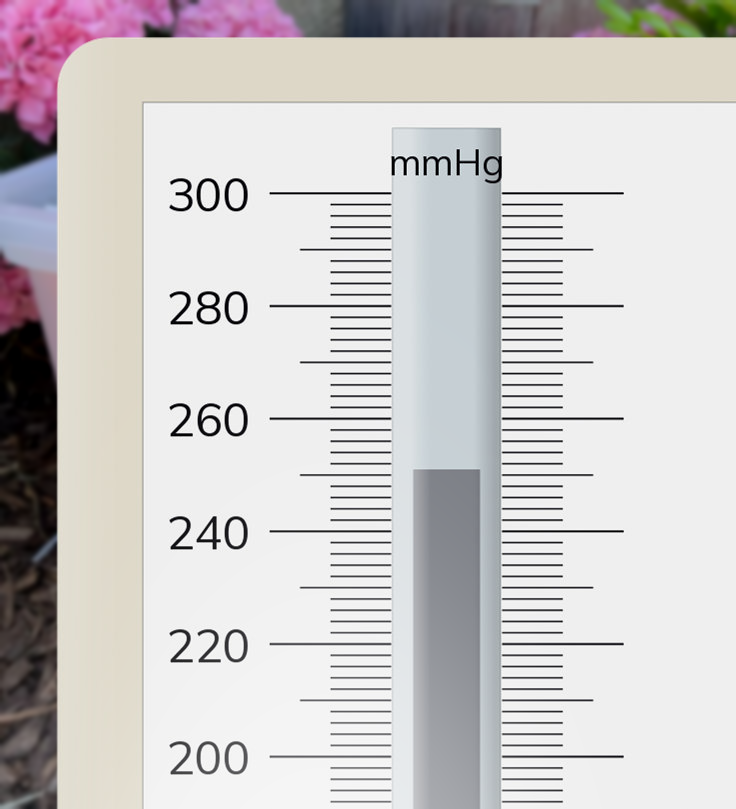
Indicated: 251,mmHg
